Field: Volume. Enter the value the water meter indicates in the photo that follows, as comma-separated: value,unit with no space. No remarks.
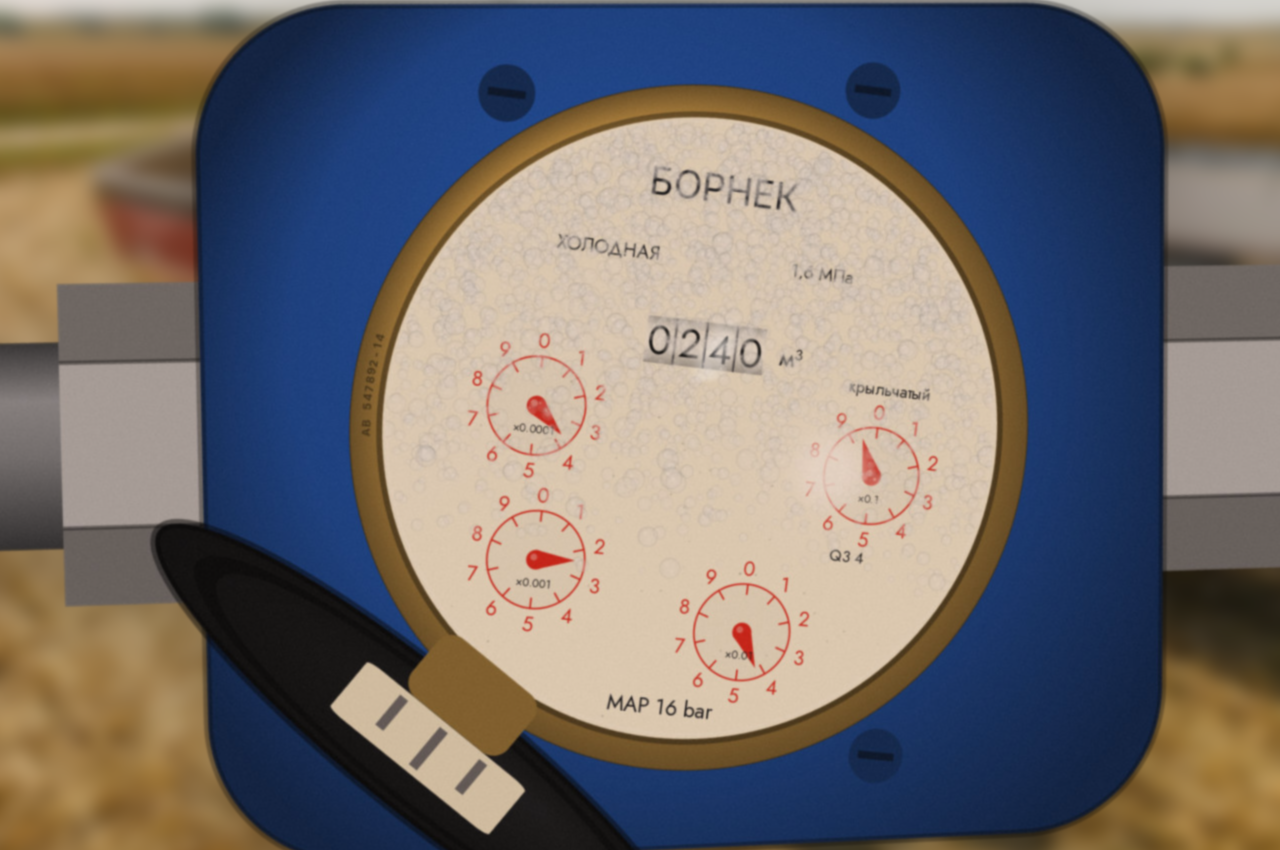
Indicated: 239.9423,m³
